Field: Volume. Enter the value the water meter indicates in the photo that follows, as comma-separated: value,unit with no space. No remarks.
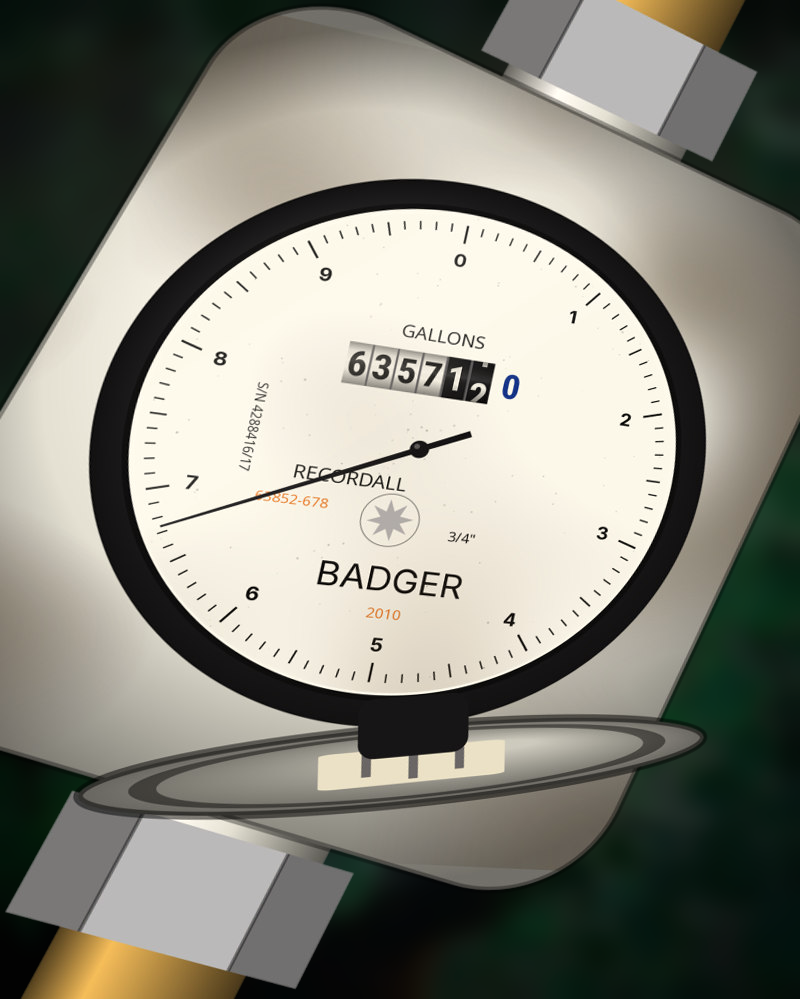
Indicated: 6357116.7,gal
